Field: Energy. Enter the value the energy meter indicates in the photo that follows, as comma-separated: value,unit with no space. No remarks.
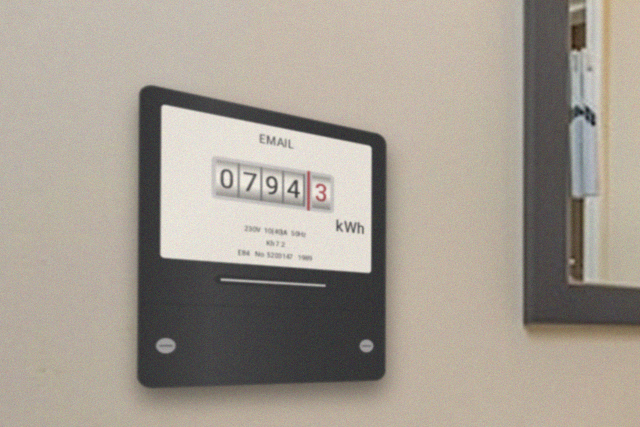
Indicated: 794.3,kWh
